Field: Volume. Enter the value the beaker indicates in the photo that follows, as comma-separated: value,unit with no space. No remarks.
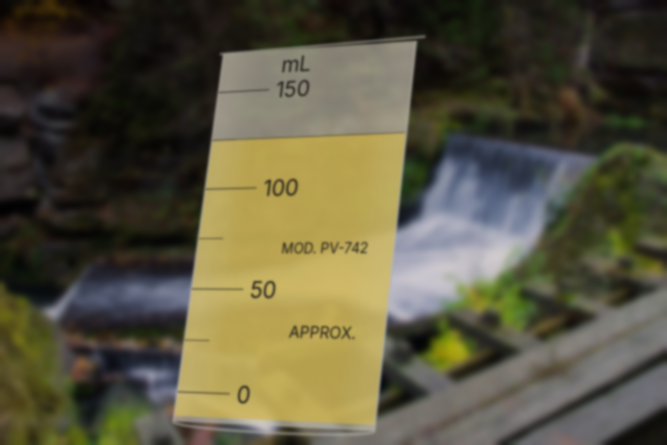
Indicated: 125,mL
